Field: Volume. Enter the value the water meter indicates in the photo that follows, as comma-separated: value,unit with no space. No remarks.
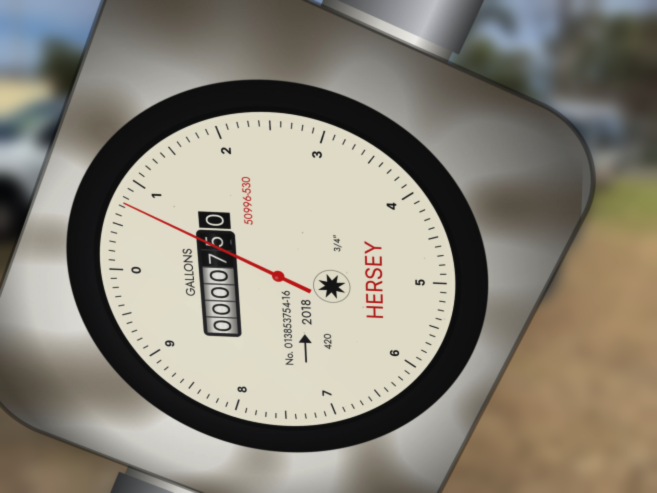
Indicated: 750.7,gal
